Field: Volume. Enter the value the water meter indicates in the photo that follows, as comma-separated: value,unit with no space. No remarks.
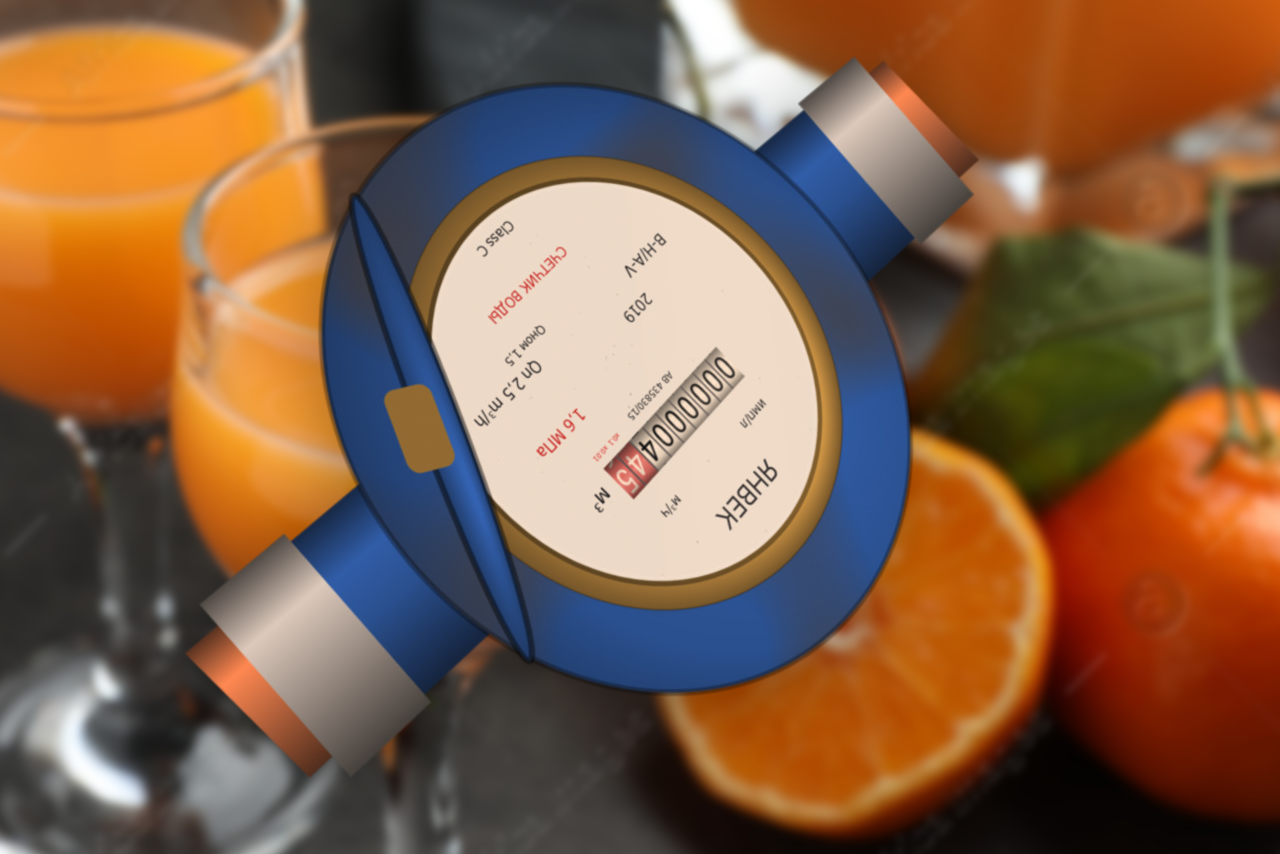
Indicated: 4.45,m³
